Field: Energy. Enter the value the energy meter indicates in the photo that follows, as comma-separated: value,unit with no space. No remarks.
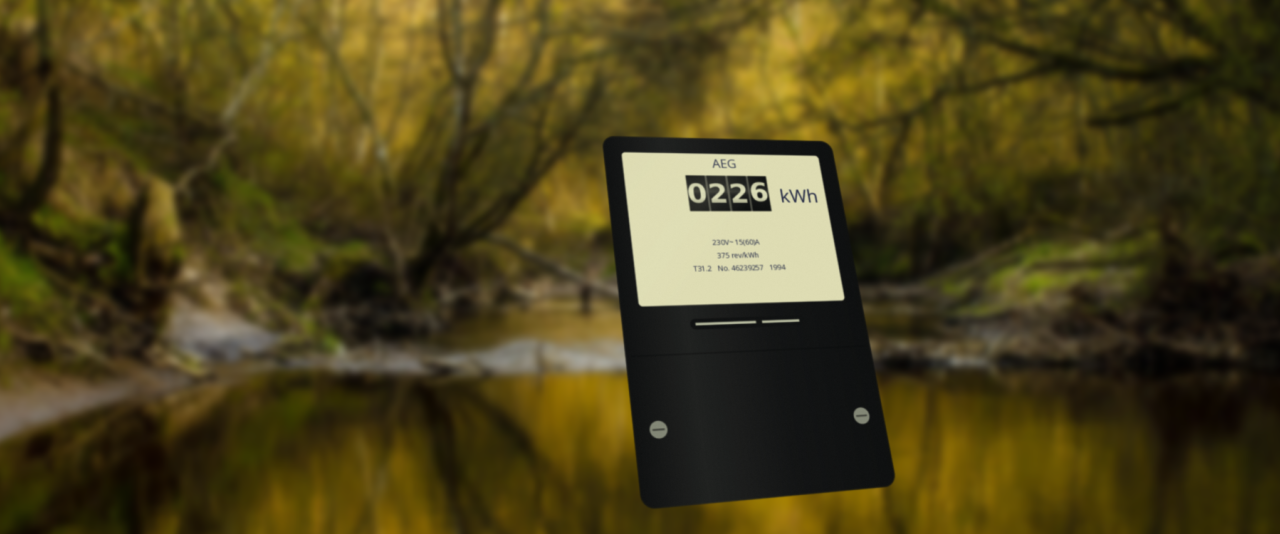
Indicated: 226,kWh
